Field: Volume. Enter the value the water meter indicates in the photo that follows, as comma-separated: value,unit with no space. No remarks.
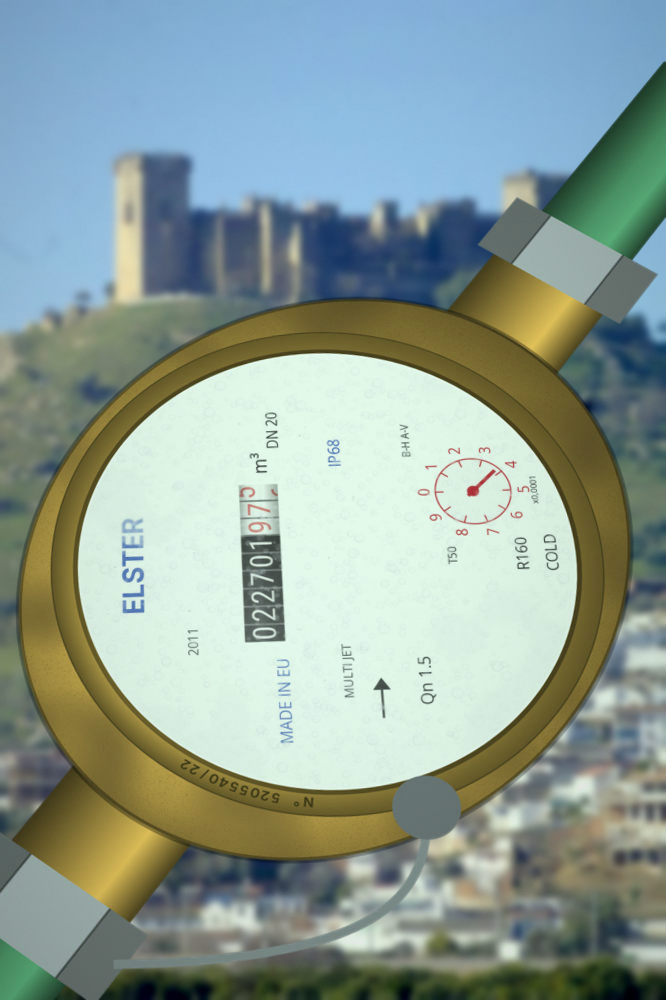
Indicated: 22701.9753,m³
